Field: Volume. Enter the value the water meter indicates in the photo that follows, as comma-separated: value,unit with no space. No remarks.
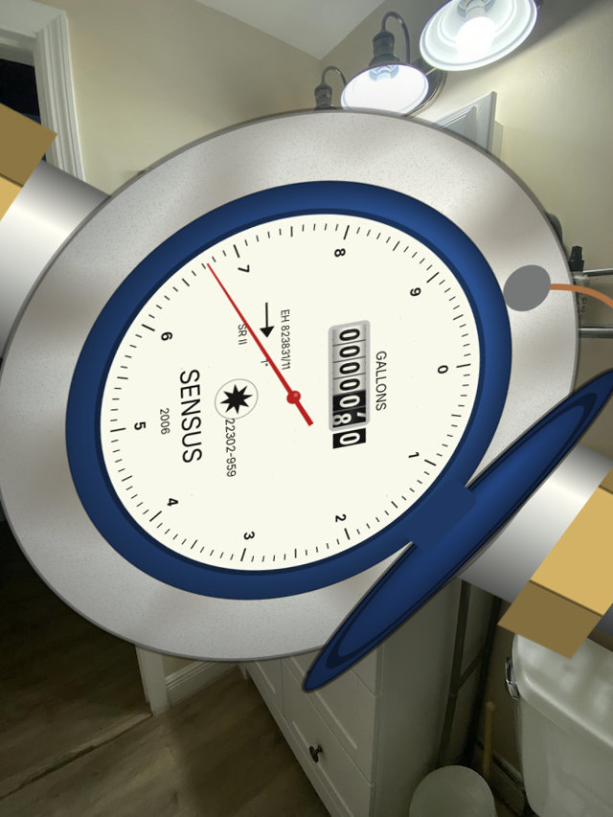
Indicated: 76.7,gal
